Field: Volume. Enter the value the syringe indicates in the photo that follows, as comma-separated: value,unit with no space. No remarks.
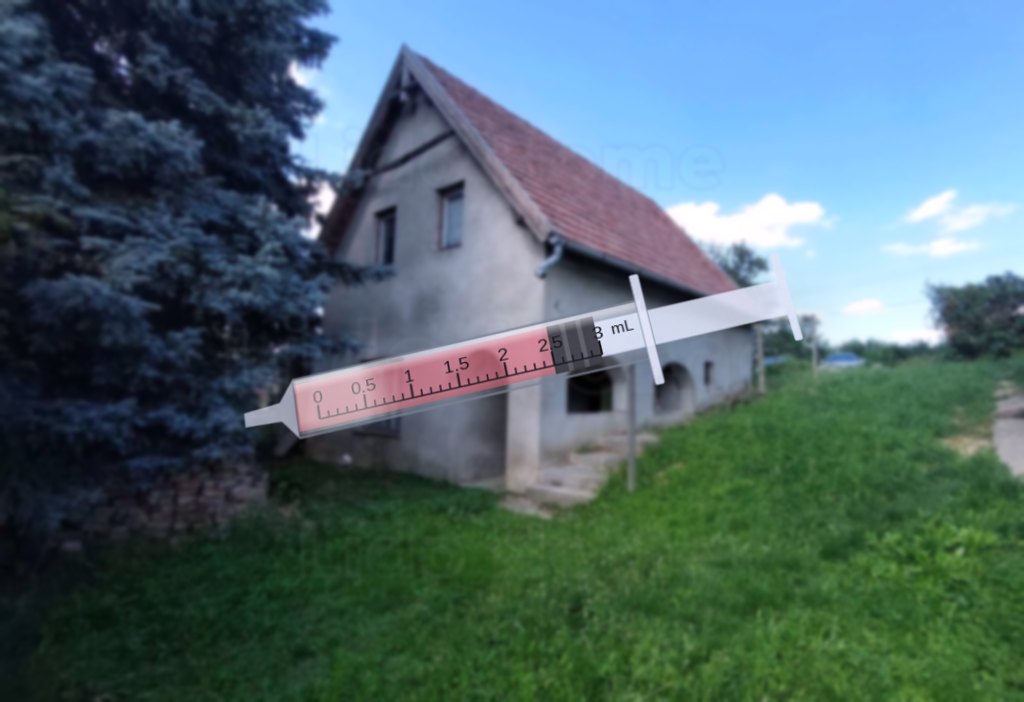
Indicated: 2.5,mL
